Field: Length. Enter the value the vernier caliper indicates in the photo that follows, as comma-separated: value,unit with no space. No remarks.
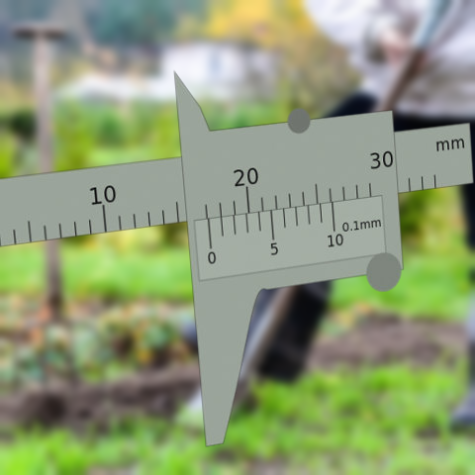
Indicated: 17.1,mm
